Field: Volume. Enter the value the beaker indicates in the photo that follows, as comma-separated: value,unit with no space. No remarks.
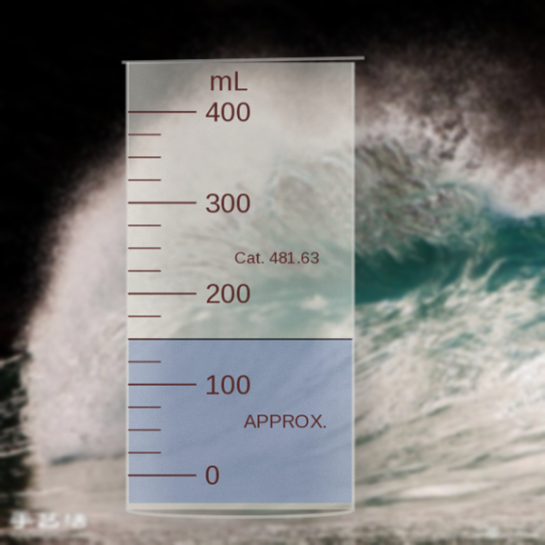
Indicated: 150,mL
